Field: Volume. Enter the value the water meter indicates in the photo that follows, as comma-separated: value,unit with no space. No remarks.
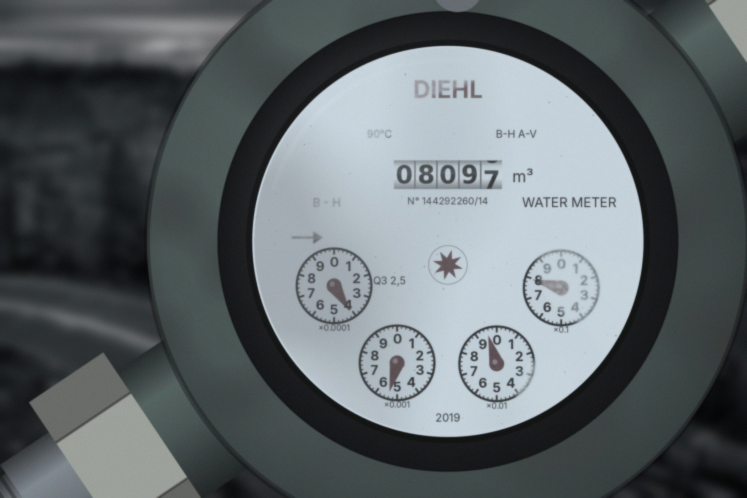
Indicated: 8096.7954,m³
